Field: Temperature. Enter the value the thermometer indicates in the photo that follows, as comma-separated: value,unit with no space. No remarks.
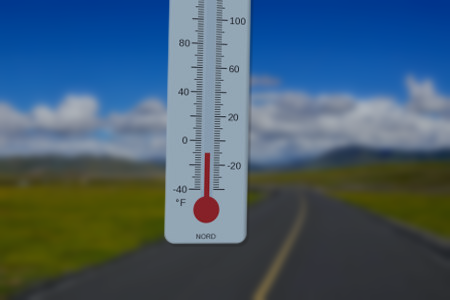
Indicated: -10,°F
